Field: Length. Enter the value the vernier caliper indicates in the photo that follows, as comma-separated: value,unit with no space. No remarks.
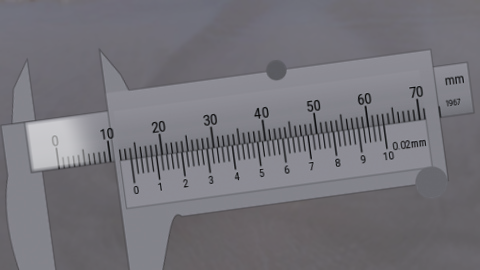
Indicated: 14.0,mm
